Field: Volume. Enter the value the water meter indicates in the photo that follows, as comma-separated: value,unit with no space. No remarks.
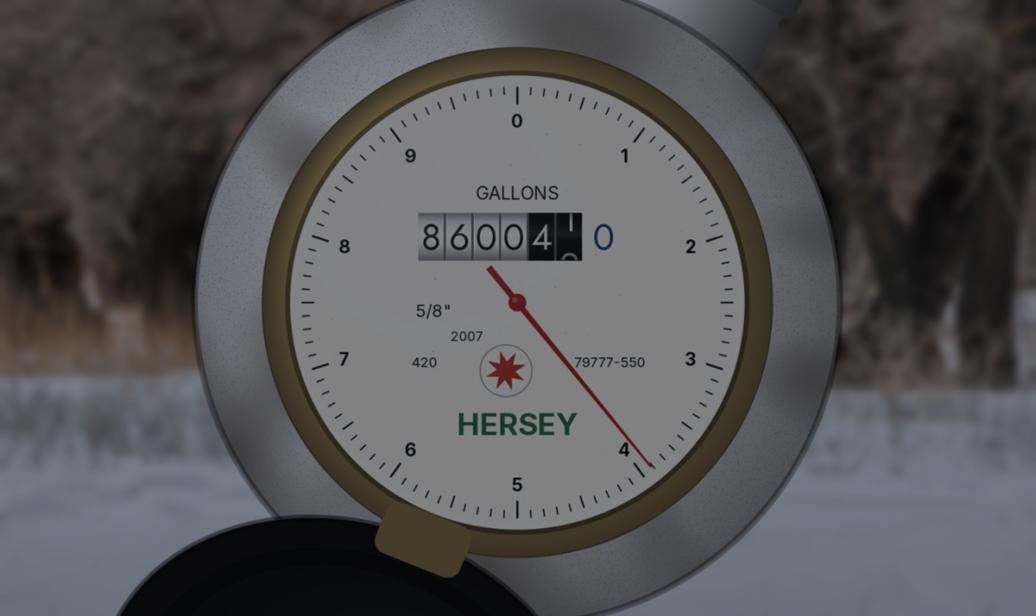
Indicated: 8600413.9,gal
